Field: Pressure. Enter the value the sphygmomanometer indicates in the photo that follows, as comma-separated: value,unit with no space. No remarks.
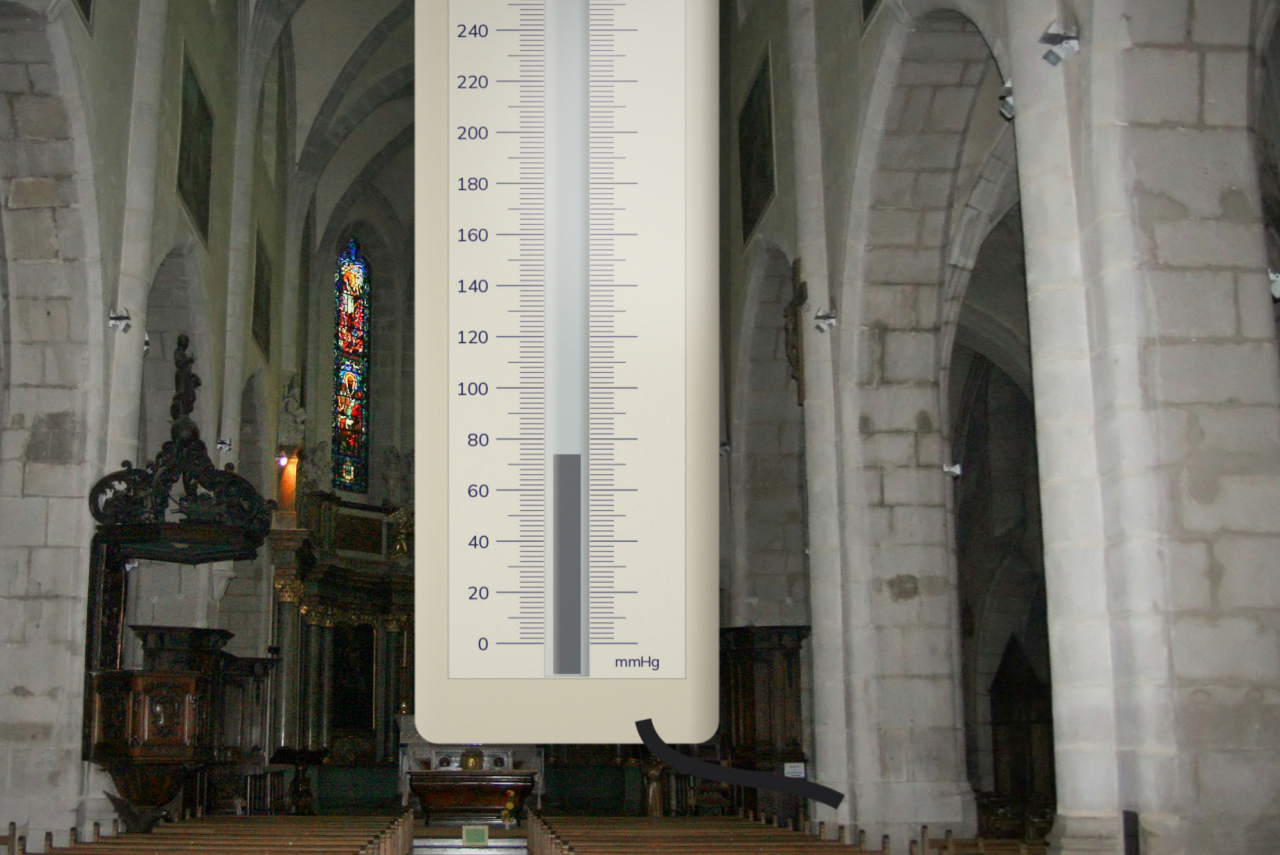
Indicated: 74,mmHg
